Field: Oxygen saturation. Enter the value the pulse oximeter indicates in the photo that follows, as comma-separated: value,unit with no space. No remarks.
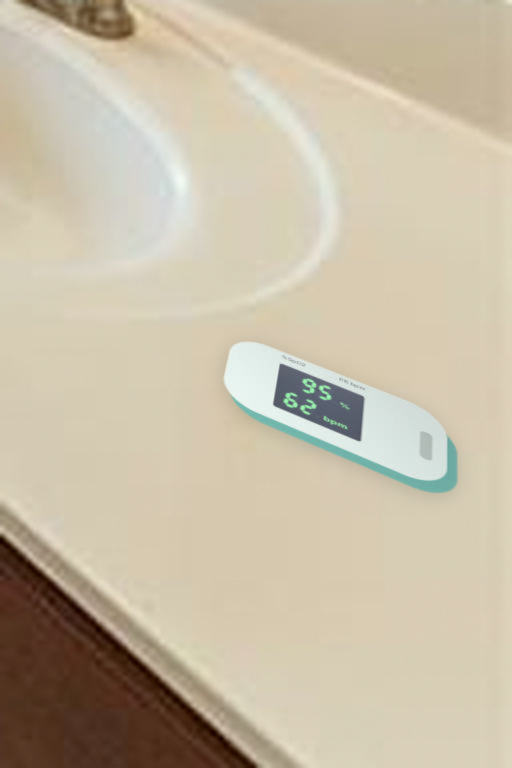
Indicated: 95,%
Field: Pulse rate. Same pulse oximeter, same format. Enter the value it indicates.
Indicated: 62,bpm
